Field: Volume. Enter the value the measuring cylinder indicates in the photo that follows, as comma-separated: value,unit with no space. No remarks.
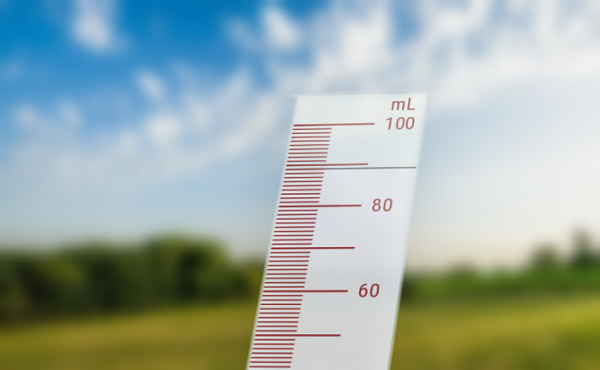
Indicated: 89,mL
